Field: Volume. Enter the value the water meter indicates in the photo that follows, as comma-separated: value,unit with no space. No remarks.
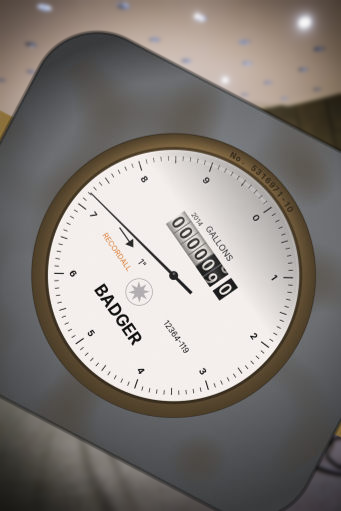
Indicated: 87.2,gal
